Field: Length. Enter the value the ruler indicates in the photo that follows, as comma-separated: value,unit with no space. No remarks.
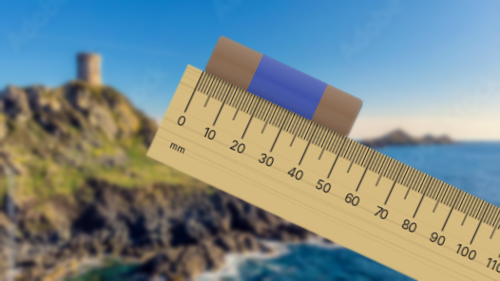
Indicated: 50,mm
